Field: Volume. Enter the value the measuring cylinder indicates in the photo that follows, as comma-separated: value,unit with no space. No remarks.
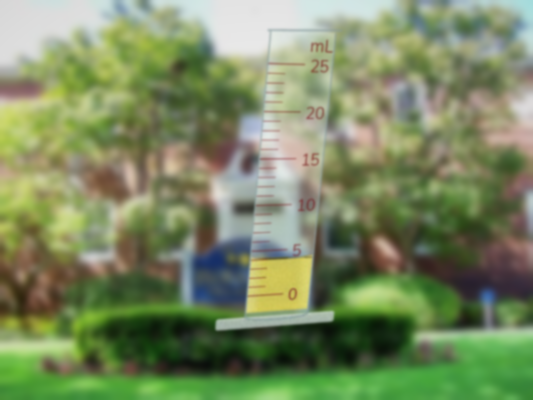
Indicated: 4,mL
